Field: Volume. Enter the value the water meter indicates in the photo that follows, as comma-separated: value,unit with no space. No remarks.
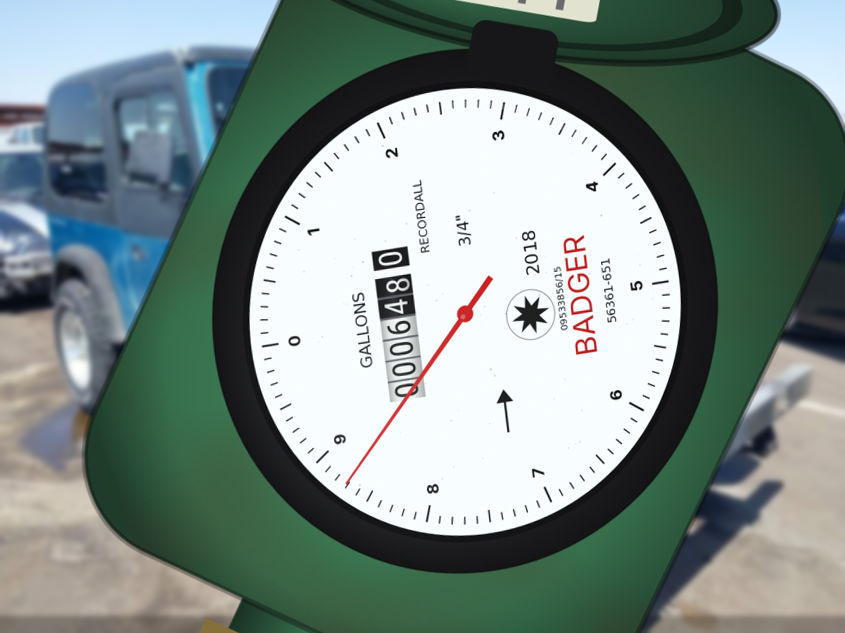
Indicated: 6478.7,gal
